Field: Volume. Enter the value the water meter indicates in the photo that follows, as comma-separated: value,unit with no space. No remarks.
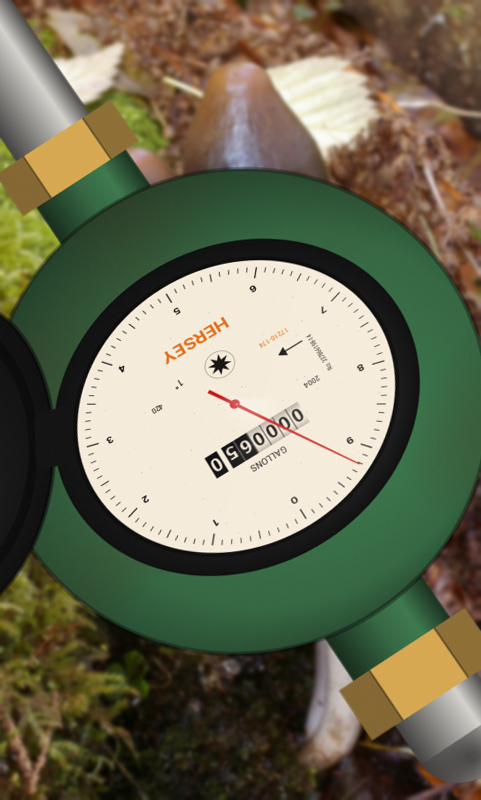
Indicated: 649.2,gal
